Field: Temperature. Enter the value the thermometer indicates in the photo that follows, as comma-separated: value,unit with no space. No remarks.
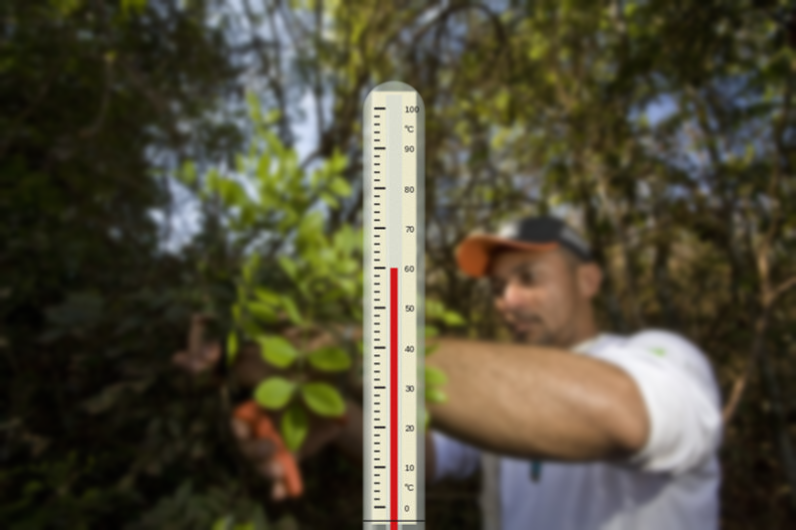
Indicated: 60,°C
